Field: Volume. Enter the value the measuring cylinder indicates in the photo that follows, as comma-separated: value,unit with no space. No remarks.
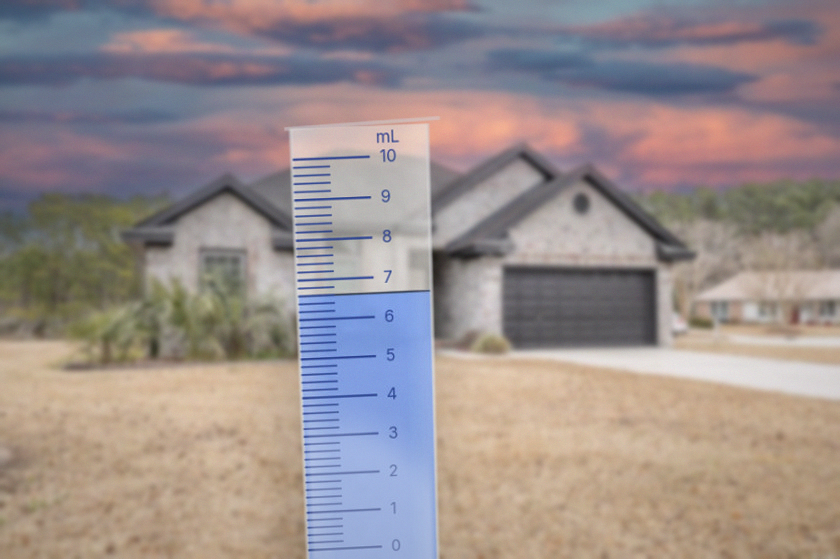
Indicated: 6.6,mL
